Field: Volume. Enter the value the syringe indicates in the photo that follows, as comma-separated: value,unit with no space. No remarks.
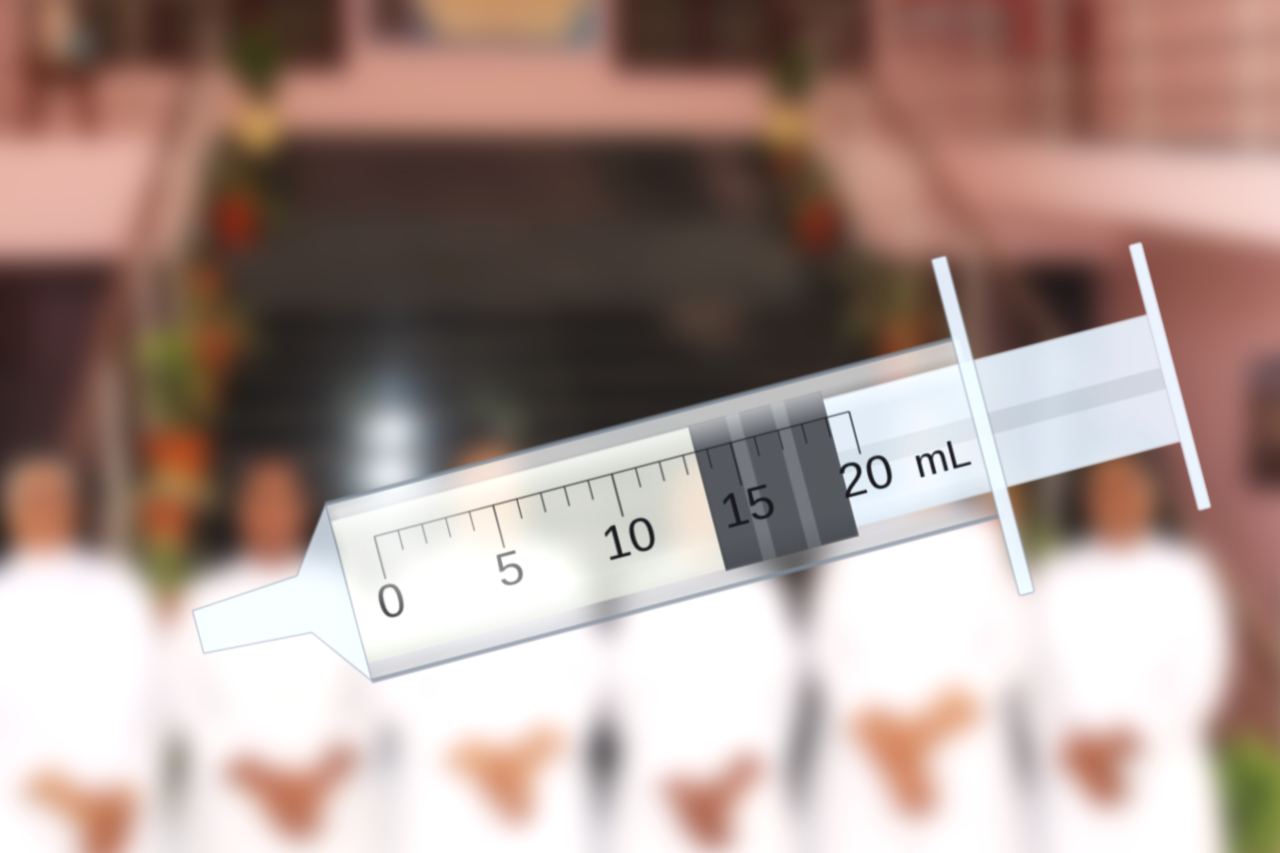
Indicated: 13.5,mL
